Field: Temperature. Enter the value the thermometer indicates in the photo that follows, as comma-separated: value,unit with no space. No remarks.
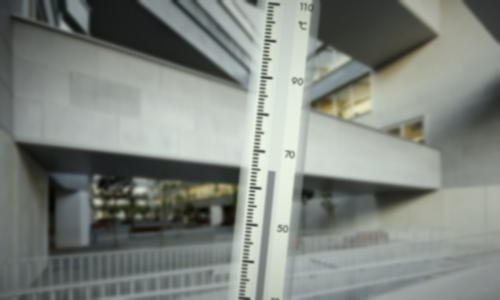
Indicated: 65,°C
